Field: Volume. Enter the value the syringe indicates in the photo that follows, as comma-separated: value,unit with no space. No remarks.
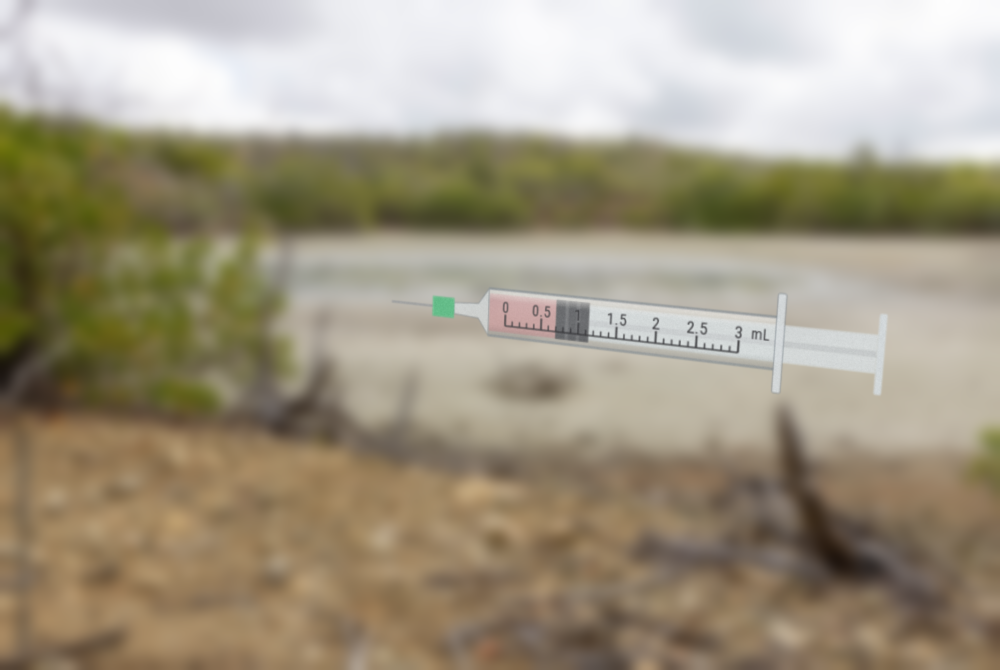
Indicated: 0.7,mL
